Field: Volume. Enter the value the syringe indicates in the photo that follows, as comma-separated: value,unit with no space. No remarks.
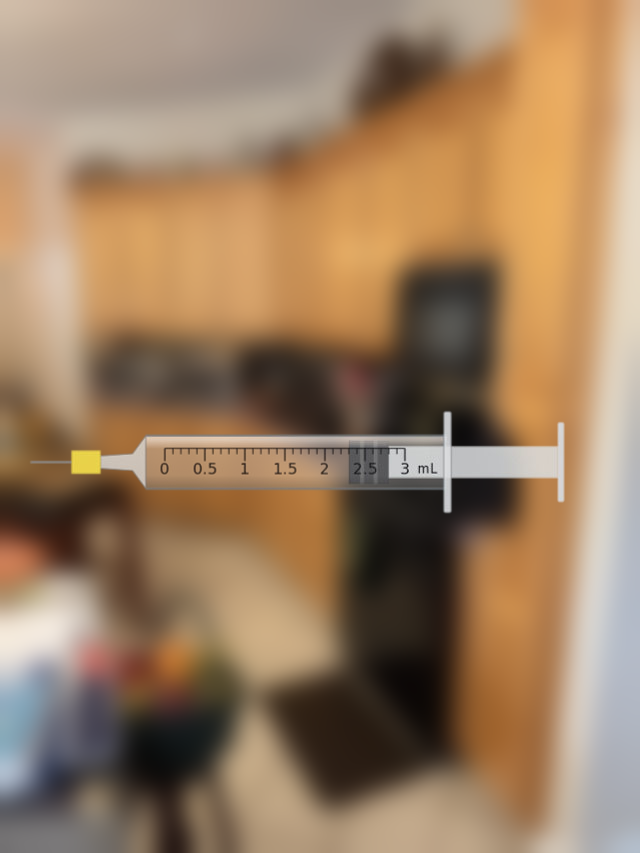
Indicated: 2.3,mL
